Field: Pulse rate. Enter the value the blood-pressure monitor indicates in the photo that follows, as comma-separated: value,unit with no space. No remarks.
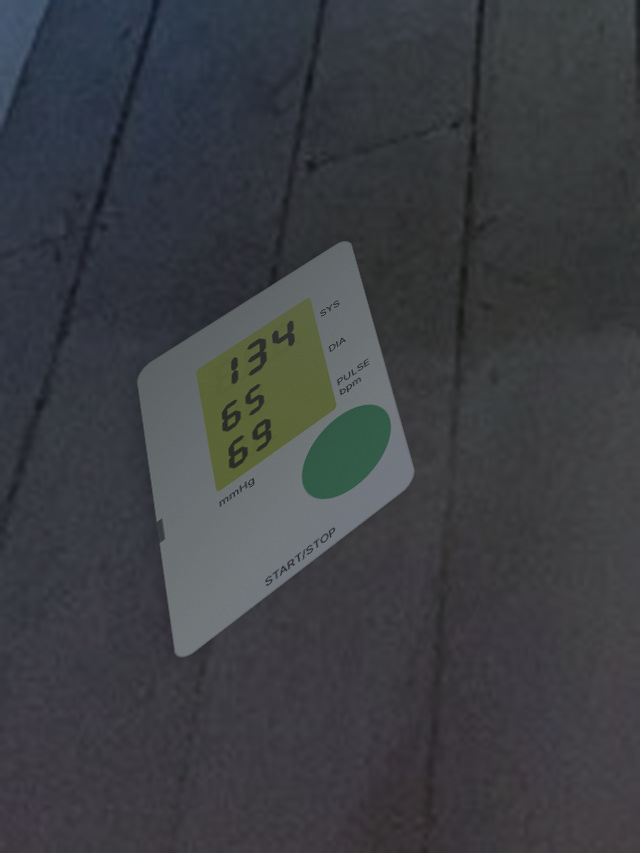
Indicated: 69,bpm
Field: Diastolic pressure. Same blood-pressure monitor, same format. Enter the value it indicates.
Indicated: 65,mmHg
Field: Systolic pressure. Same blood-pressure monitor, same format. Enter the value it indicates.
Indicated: 134,mmHg
